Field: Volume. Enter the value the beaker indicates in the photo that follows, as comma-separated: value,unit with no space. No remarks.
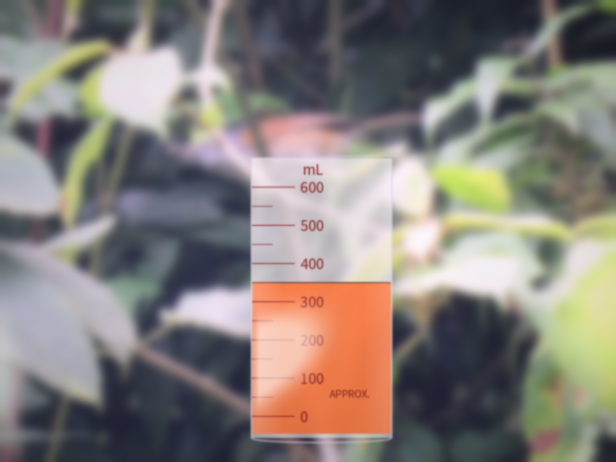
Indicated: 350,mL
